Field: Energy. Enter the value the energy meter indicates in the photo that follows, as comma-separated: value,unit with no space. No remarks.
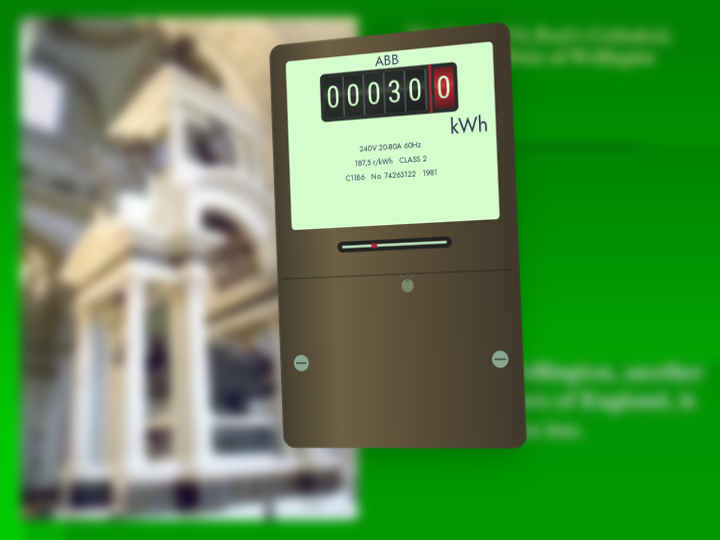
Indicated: 30.0,kWh
